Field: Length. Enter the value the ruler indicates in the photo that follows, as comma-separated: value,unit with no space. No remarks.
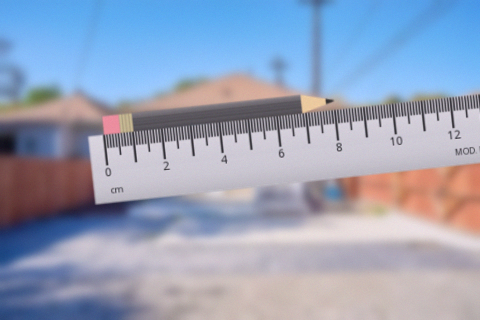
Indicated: 8,cm
